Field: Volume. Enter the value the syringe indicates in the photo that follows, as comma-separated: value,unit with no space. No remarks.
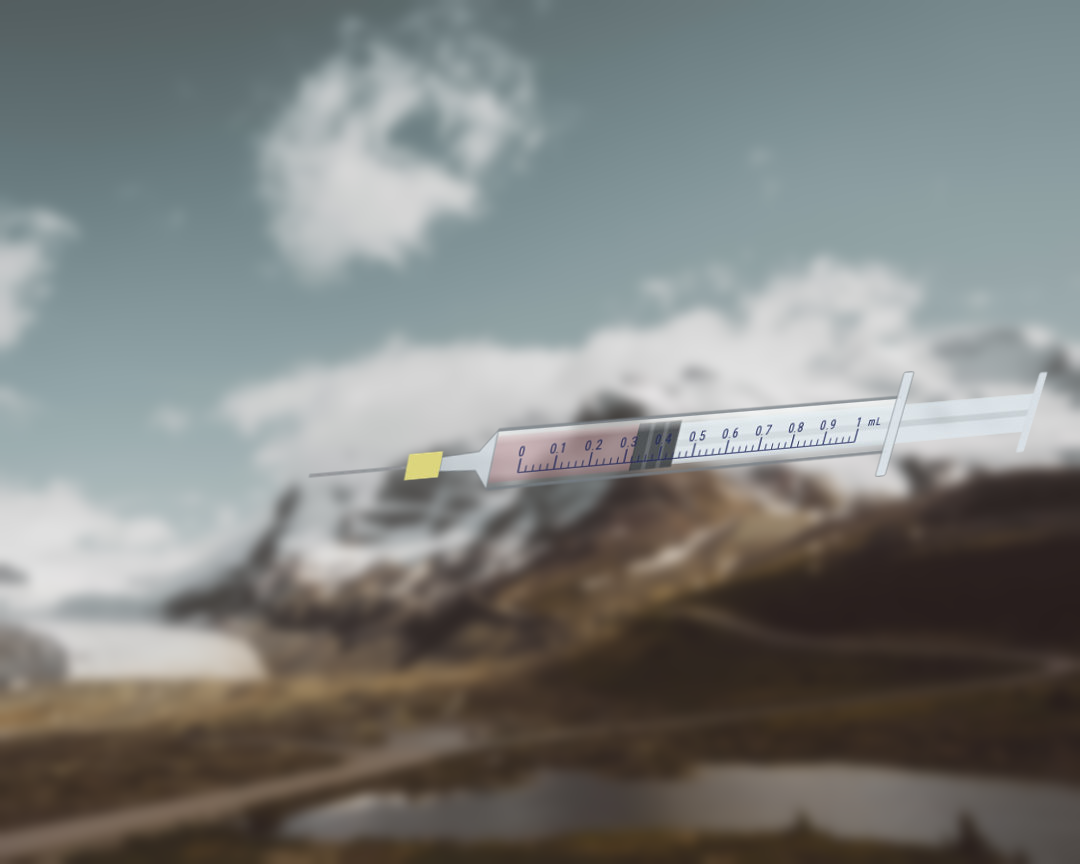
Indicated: 0.32,mL
